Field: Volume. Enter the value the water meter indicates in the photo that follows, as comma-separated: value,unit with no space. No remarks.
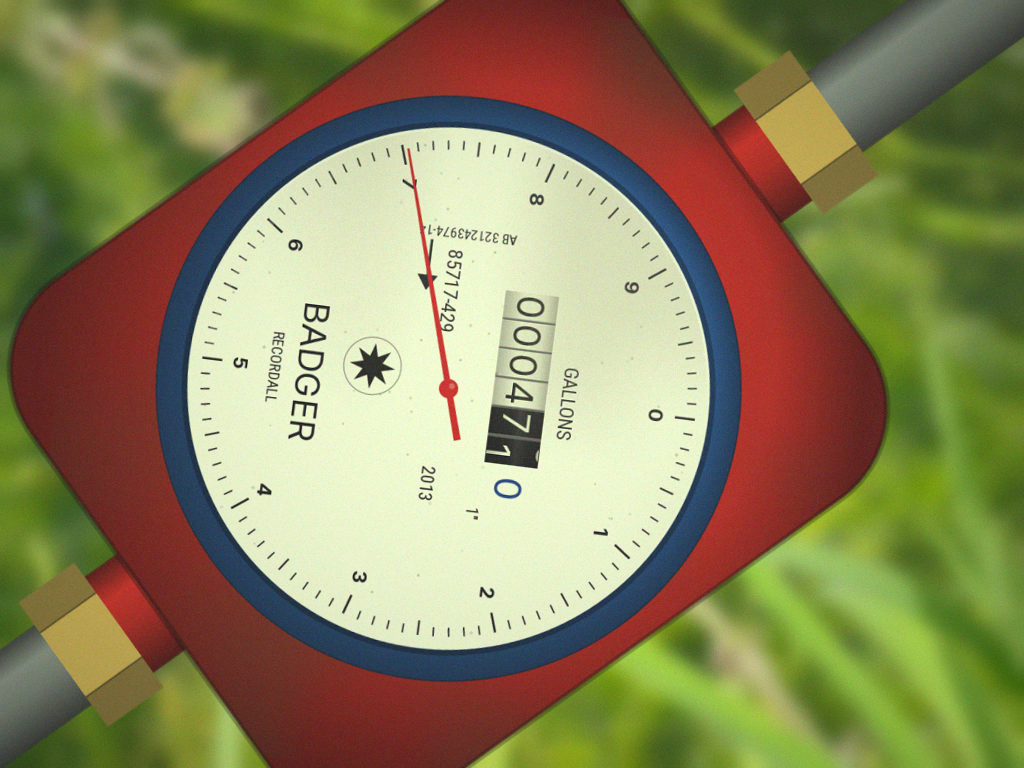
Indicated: 4707.0,gal
